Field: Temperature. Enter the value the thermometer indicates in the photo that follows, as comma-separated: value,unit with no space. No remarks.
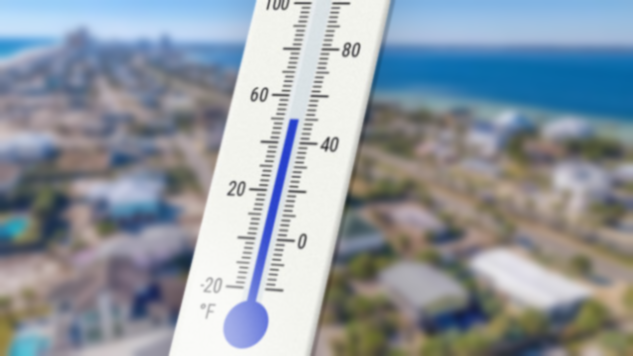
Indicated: 50,°F
